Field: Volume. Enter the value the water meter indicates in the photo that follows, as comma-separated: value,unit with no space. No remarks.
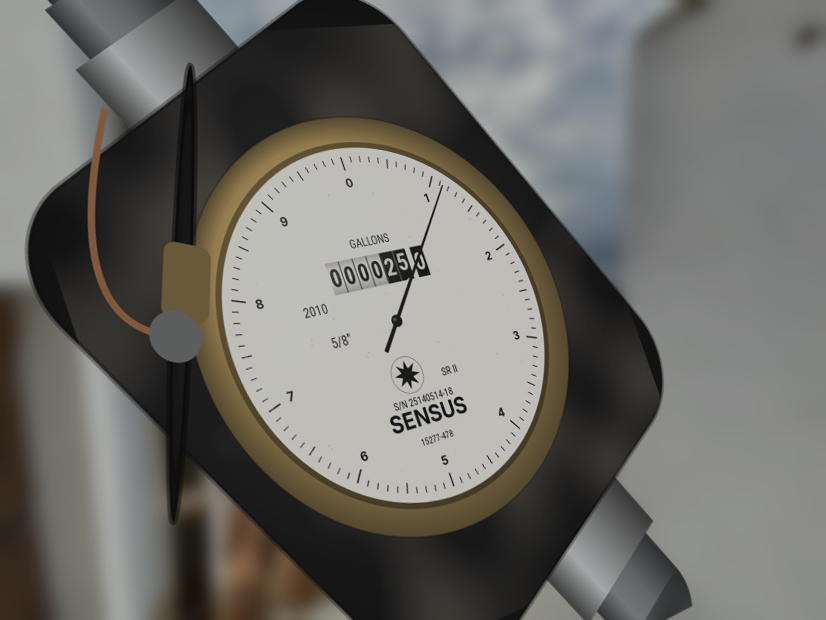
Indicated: 251.1,gal
